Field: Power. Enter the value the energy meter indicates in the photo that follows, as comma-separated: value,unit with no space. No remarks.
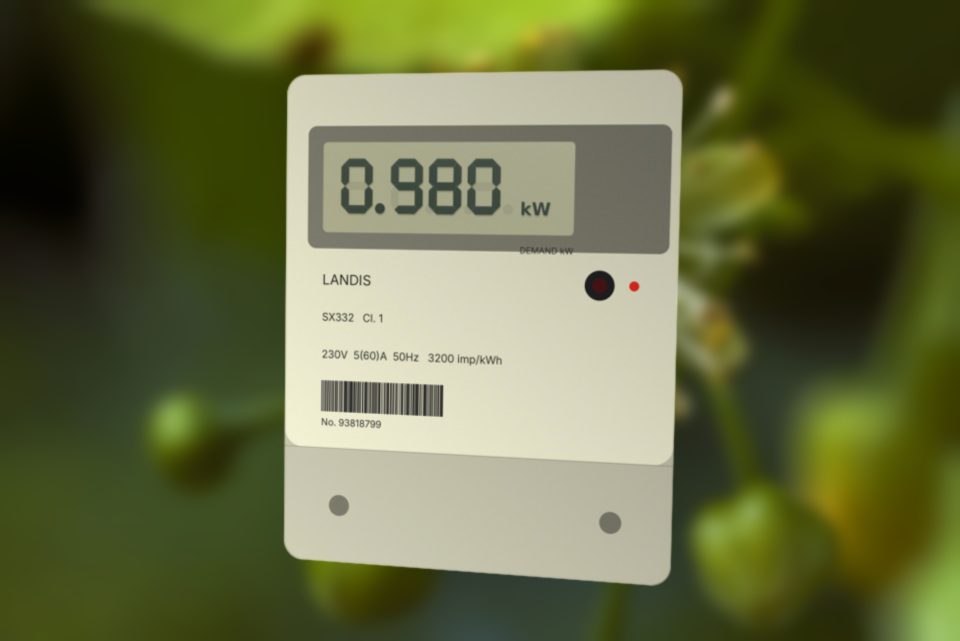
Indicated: 0.980,kW
